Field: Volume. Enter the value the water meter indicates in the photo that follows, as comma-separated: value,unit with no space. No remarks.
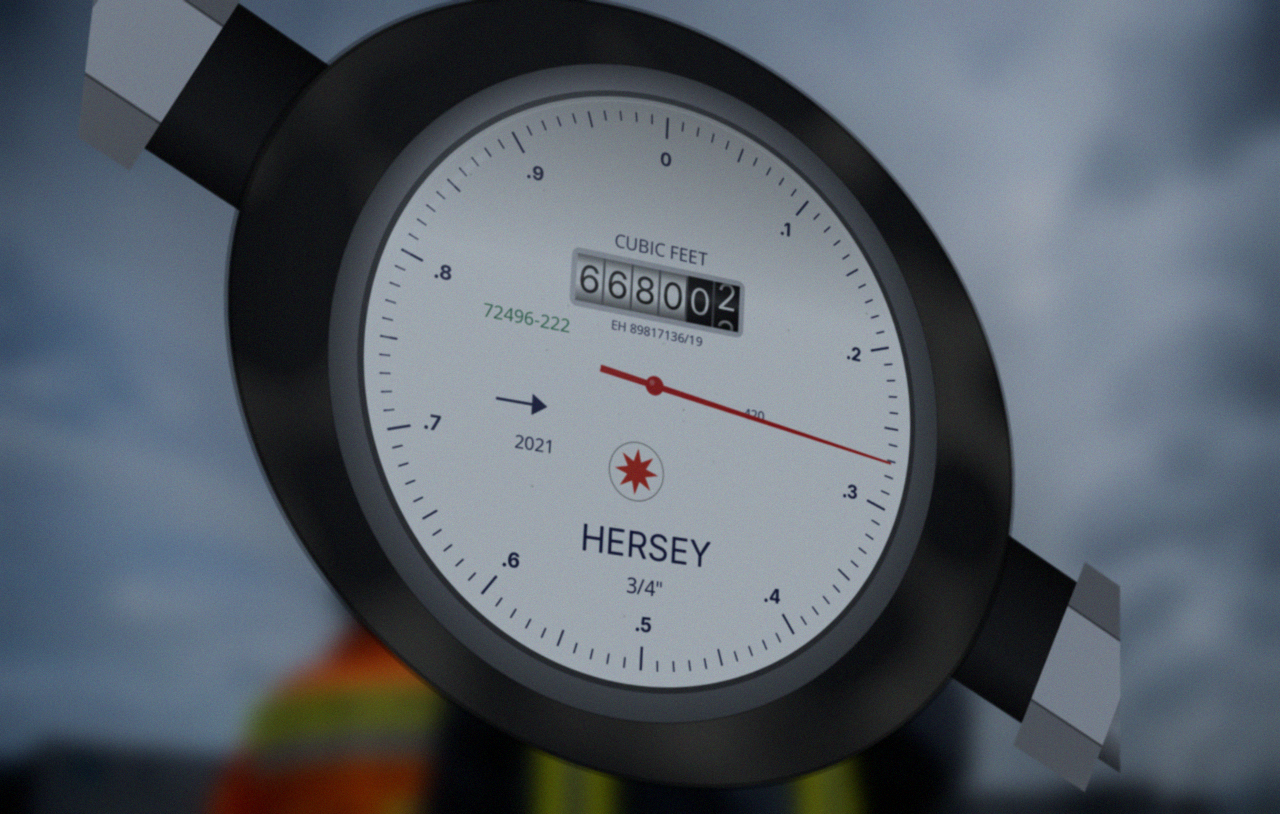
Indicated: 668002.27,ft³
